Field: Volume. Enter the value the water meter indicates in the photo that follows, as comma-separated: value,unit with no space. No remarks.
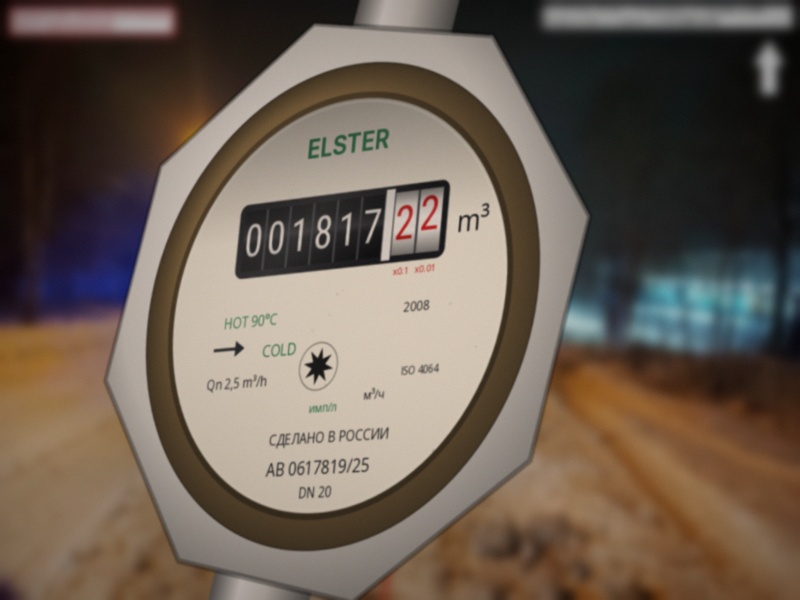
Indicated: 1817.22,m³
